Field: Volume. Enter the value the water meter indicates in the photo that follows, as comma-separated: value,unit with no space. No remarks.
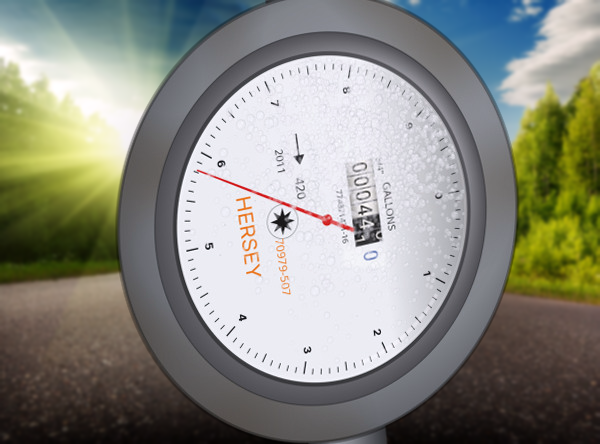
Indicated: 4405.8,gal
